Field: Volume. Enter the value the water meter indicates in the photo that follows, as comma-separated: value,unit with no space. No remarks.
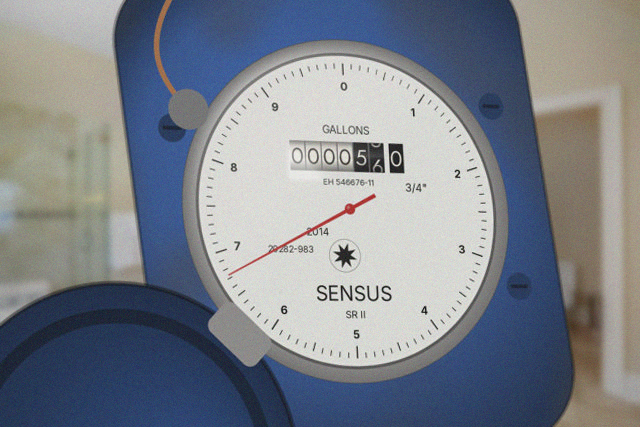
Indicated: 556.7,gal
